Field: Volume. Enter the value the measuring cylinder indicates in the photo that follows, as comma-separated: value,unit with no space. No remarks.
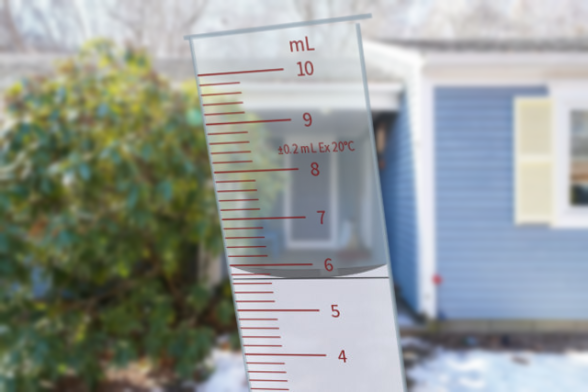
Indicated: 5.7,mL
